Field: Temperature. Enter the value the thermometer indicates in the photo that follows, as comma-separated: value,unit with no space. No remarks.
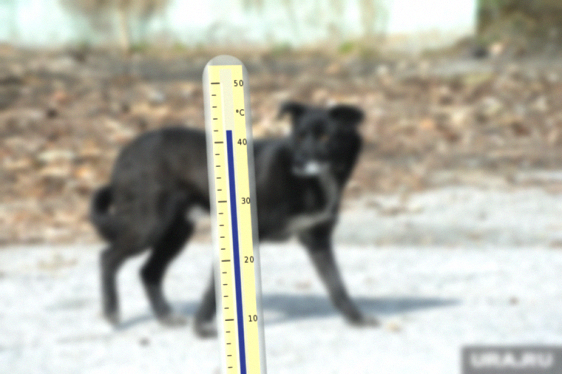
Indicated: 42,°C
